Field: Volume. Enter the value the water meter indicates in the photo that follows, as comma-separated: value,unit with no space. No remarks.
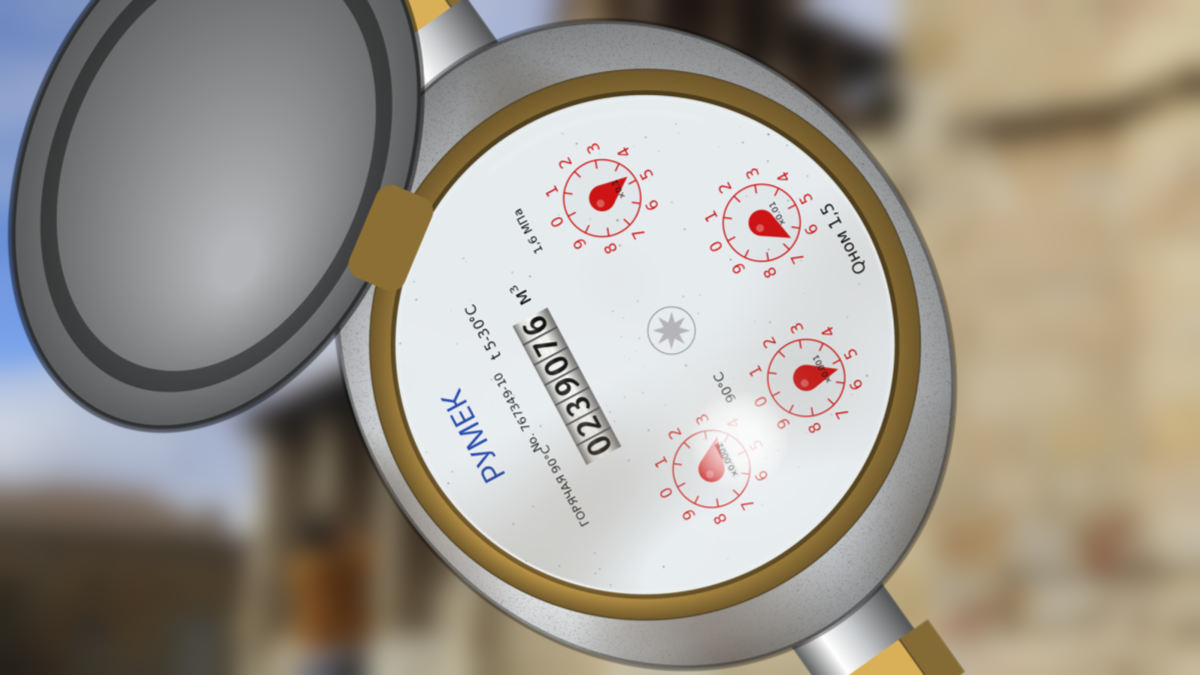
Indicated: 239076.4653,m³
